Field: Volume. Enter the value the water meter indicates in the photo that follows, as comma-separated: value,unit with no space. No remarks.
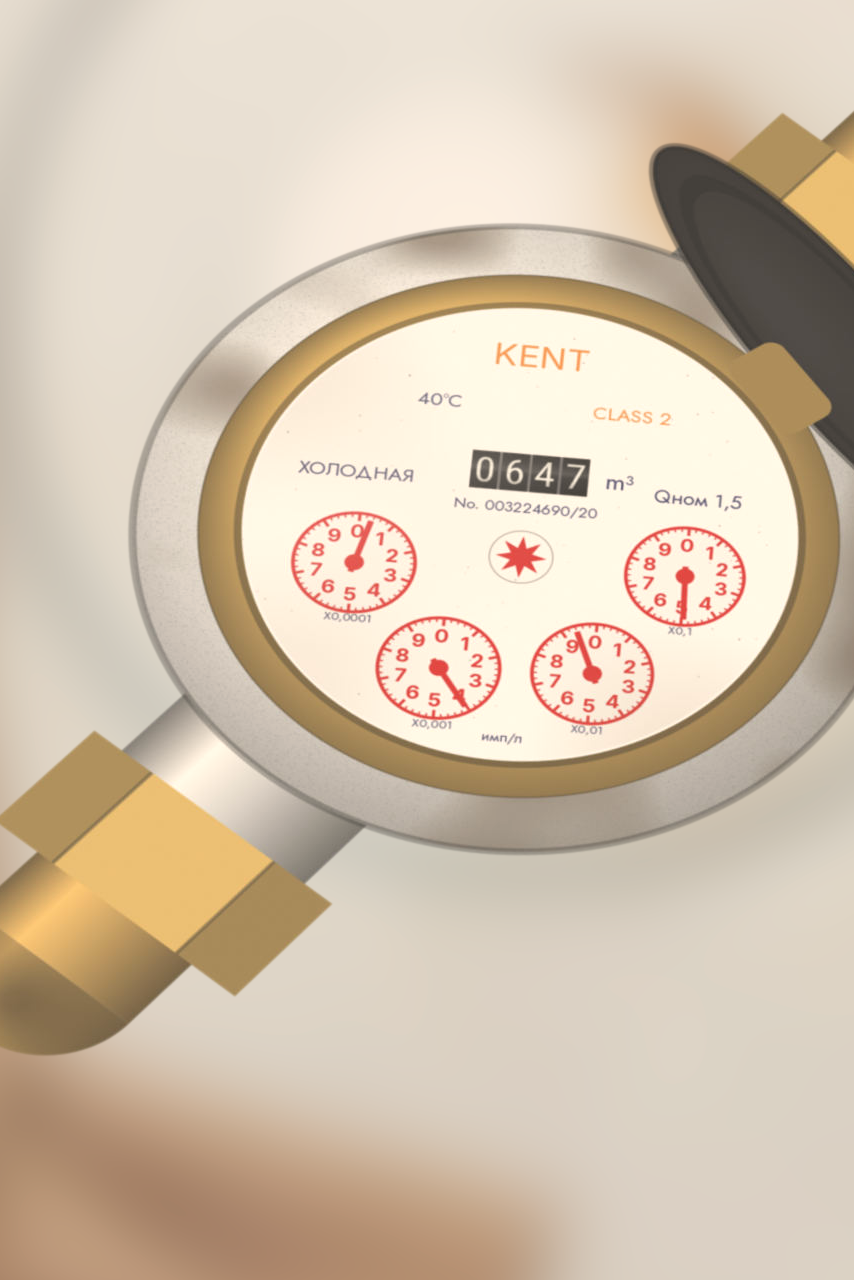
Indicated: 647.4940,m³
